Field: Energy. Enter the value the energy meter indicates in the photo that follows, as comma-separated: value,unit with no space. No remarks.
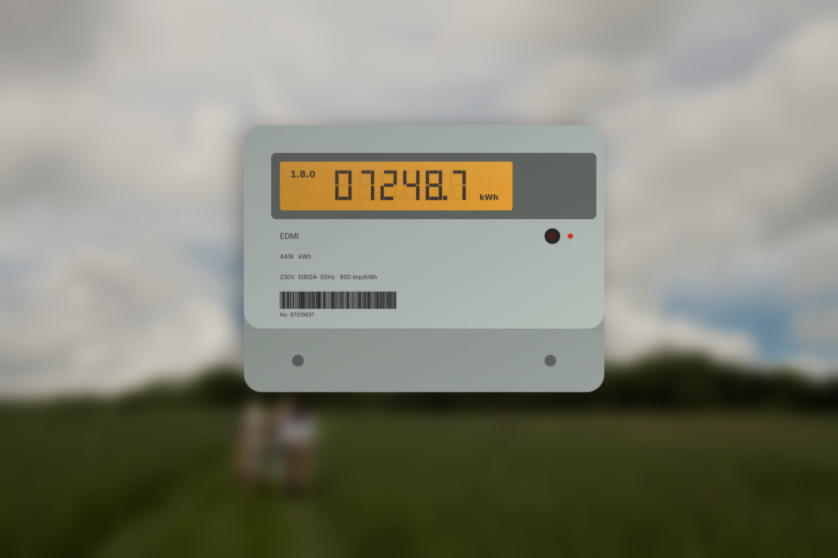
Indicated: 7248.7,kWh
